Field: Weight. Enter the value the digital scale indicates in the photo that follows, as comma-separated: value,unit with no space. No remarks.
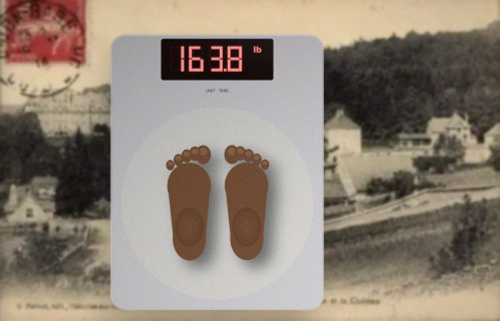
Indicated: 163.8,lb
